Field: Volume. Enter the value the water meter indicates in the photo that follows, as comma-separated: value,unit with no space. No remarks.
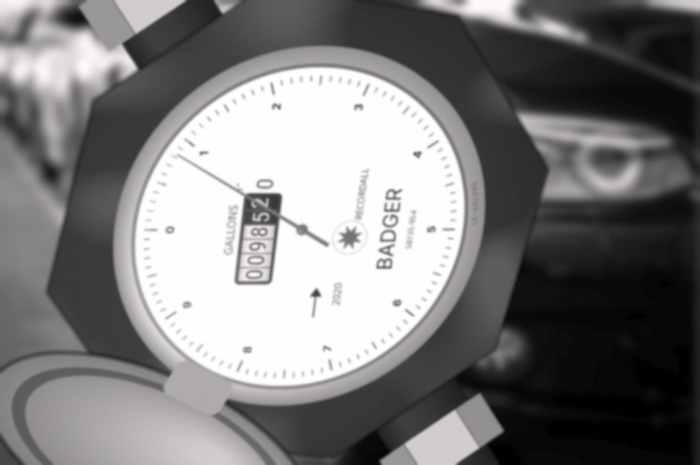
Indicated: 98520.8,gal
